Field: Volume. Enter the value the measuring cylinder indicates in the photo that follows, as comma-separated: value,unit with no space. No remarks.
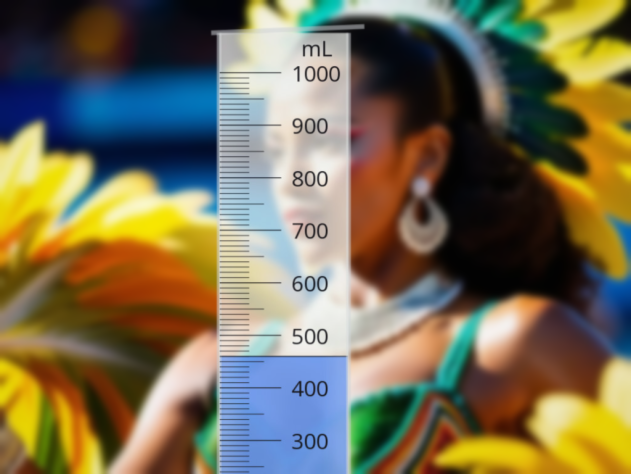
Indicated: 460,mL
